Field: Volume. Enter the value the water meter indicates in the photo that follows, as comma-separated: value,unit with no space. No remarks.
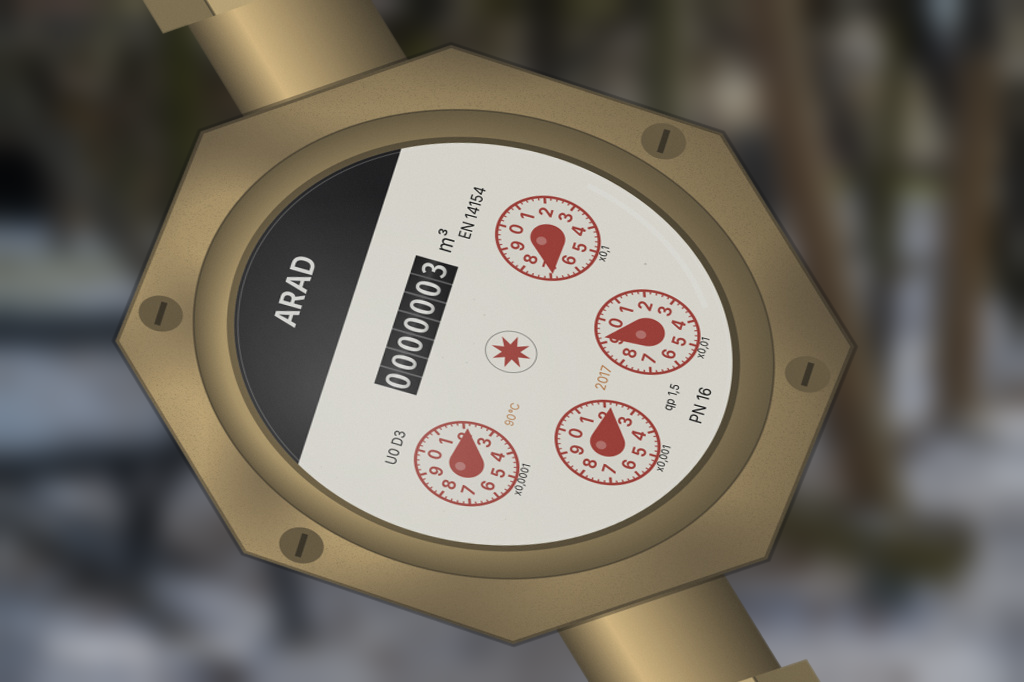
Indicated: 3.6922,m³
